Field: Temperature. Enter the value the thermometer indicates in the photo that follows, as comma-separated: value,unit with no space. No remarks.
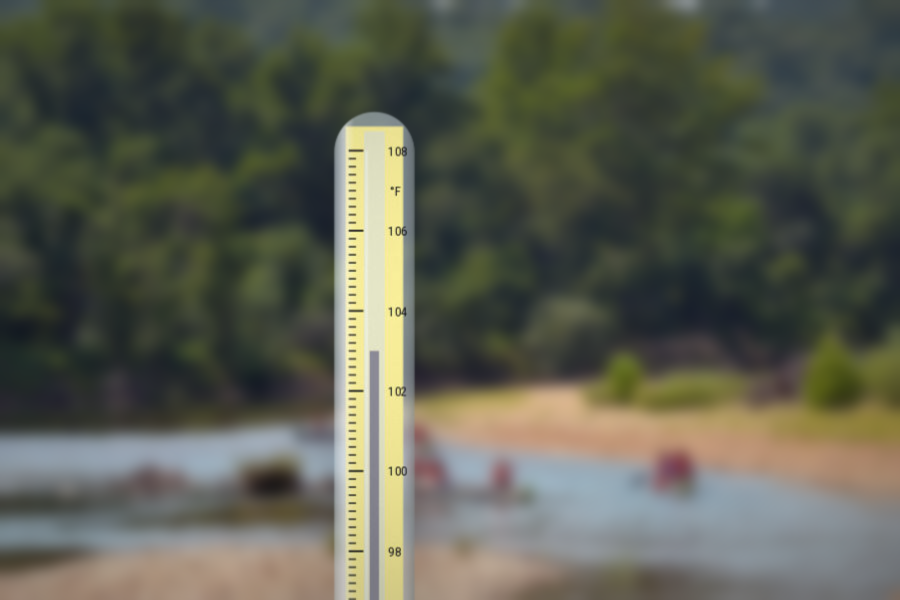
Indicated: 103,°F
